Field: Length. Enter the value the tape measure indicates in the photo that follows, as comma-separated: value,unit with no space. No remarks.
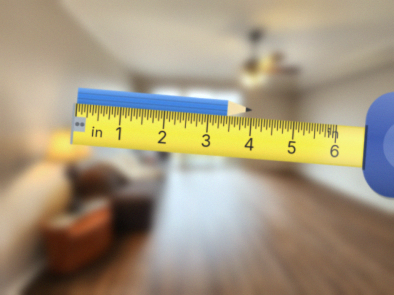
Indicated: 4,in
